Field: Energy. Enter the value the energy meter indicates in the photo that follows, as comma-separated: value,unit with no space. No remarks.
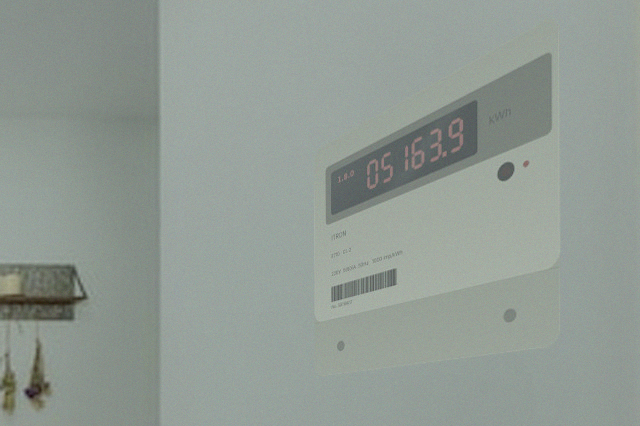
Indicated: 5163.9,kWh
